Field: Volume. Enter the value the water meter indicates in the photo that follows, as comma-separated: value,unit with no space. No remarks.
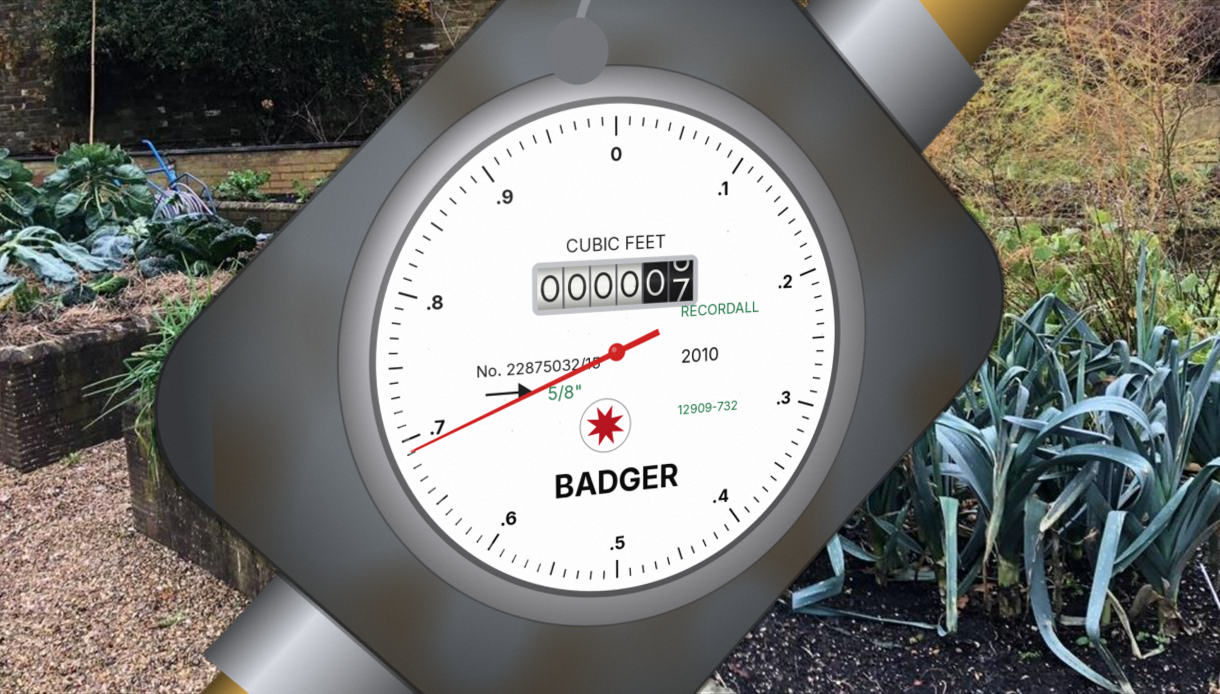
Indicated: 6.69,ft³
